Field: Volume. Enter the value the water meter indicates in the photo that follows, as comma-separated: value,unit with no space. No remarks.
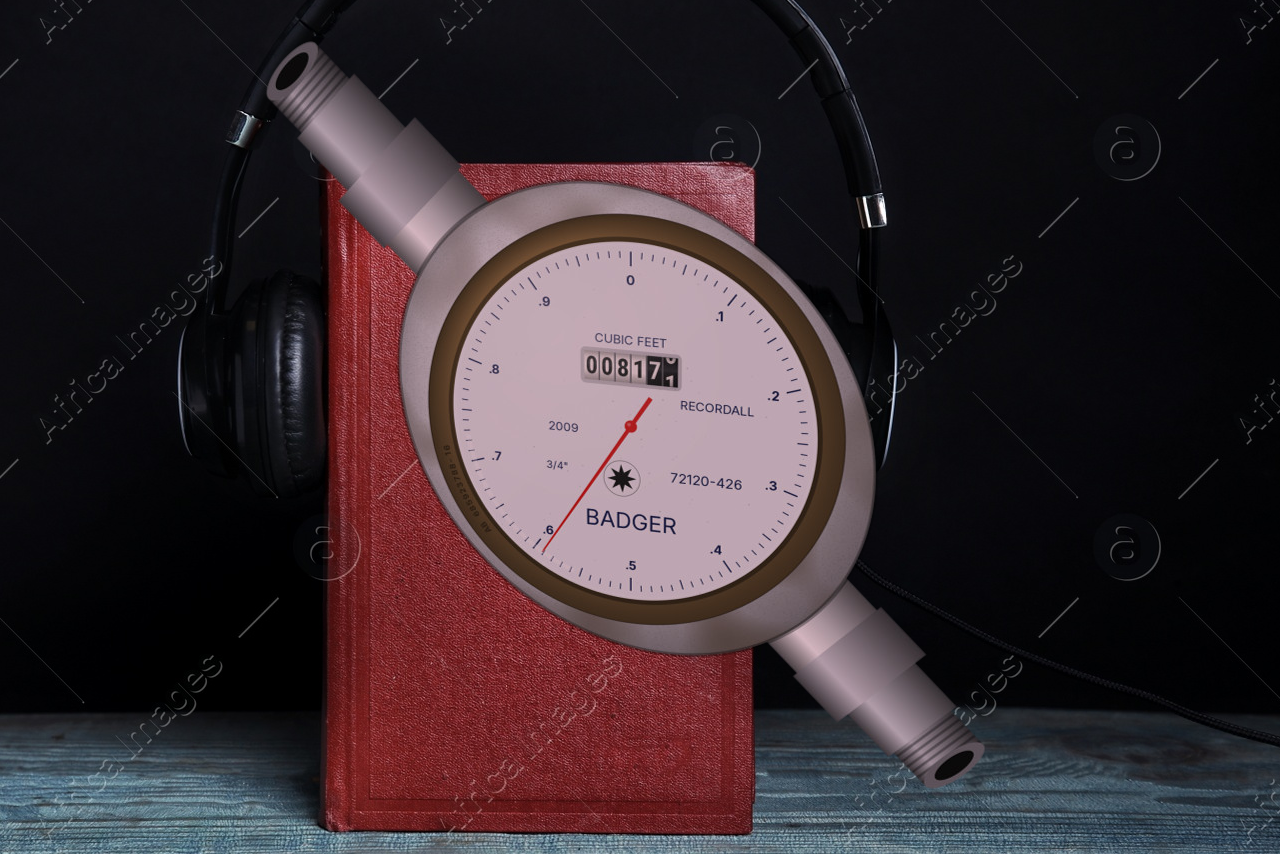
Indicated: 8170.59,ft³
